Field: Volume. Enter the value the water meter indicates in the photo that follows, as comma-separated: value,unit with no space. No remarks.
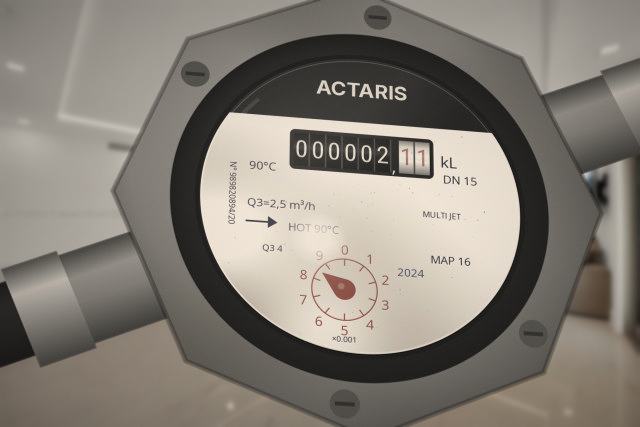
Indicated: 2.118,kL
